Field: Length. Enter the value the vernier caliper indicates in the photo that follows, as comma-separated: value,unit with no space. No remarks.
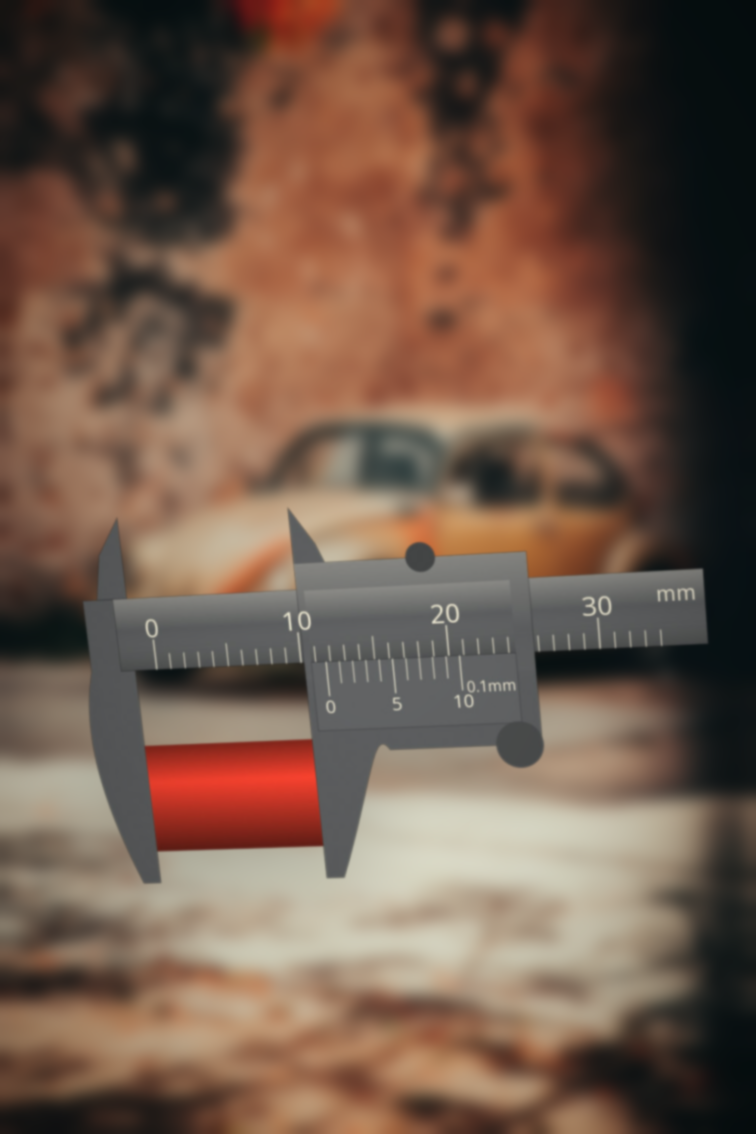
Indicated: 11.7,mm
